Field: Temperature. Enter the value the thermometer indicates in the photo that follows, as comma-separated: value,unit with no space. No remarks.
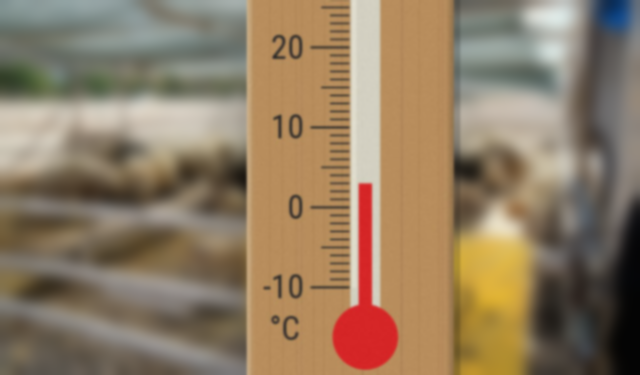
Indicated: 3,°C
